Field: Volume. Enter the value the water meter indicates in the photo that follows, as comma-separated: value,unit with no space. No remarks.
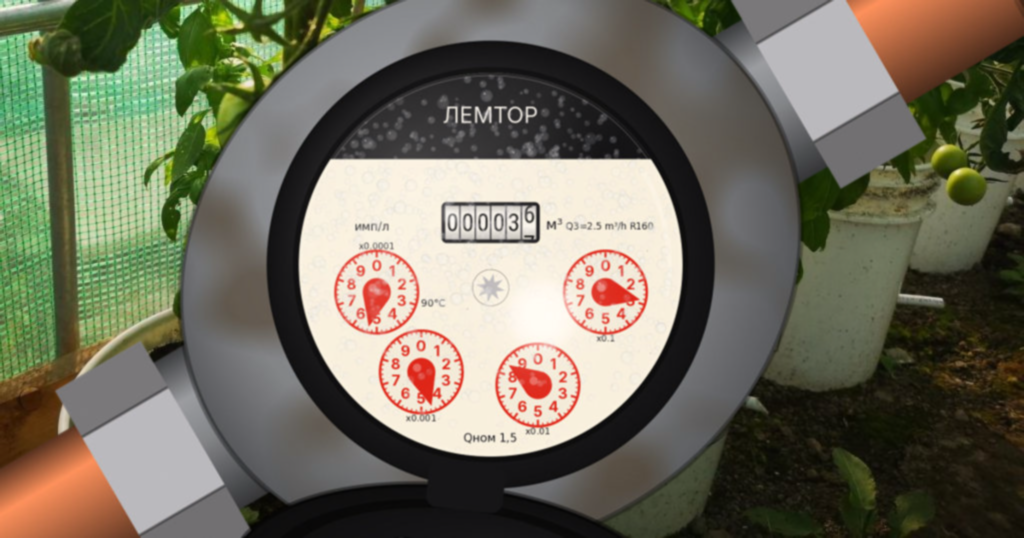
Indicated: 36.2845,m³
